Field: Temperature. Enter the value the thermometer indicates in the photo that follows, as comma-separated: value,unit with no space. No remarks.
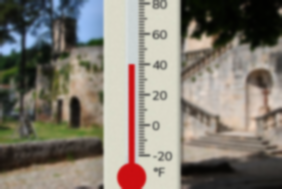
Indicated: 40,°F
